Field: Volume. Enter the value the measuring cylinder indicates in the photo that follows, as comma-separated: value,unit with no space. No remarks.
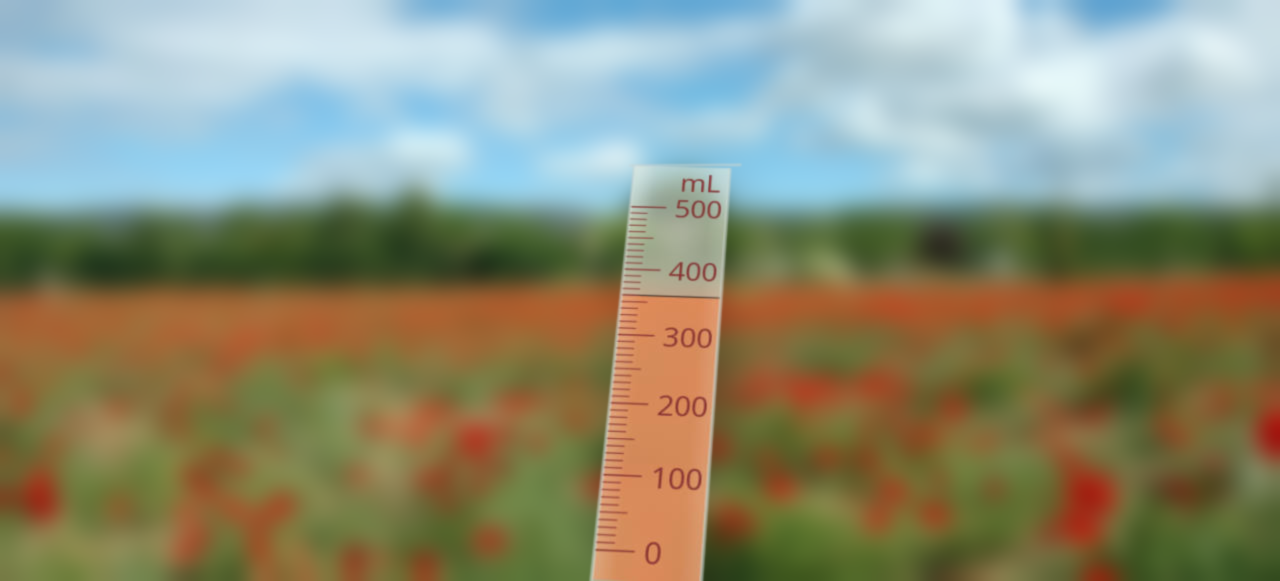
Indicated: 360,mL
